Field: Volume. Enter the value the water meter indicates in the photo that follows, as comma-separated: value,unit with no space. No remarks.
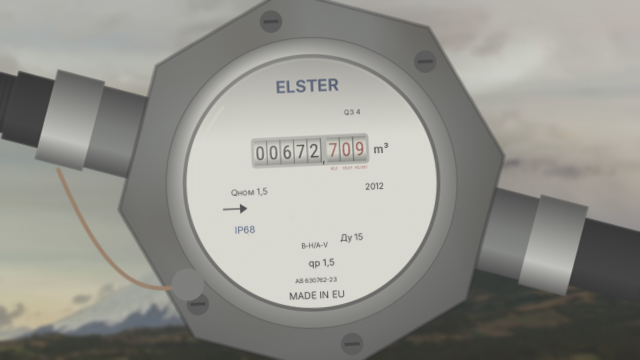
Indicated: 672.709,m³
